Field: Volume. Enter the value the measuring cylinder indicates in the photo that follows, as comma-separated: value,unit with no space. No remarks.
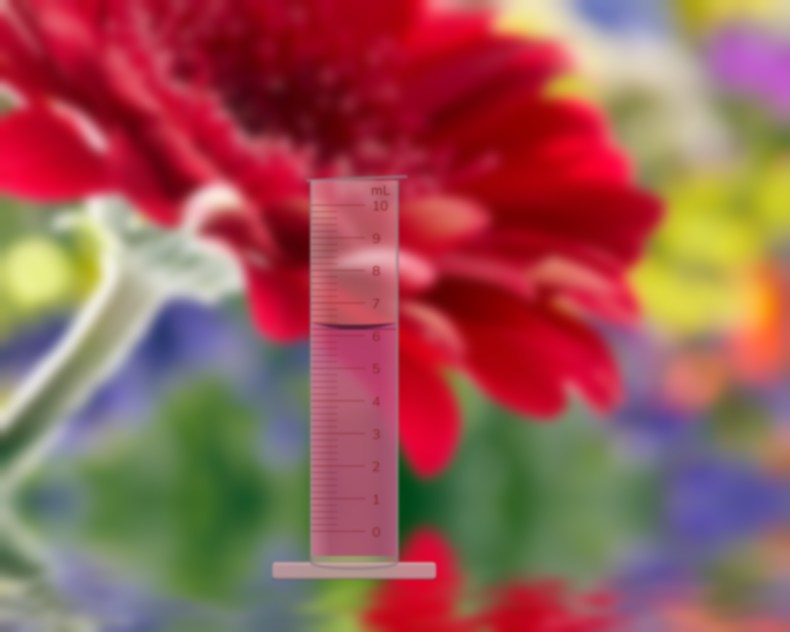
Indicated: 6.2,mL
